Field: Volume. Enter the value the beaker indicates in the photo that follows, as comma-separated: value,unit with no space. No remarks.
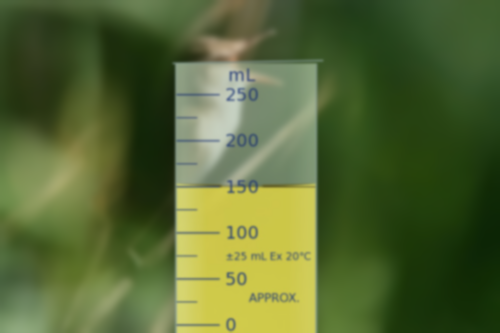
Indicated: 150,mL
